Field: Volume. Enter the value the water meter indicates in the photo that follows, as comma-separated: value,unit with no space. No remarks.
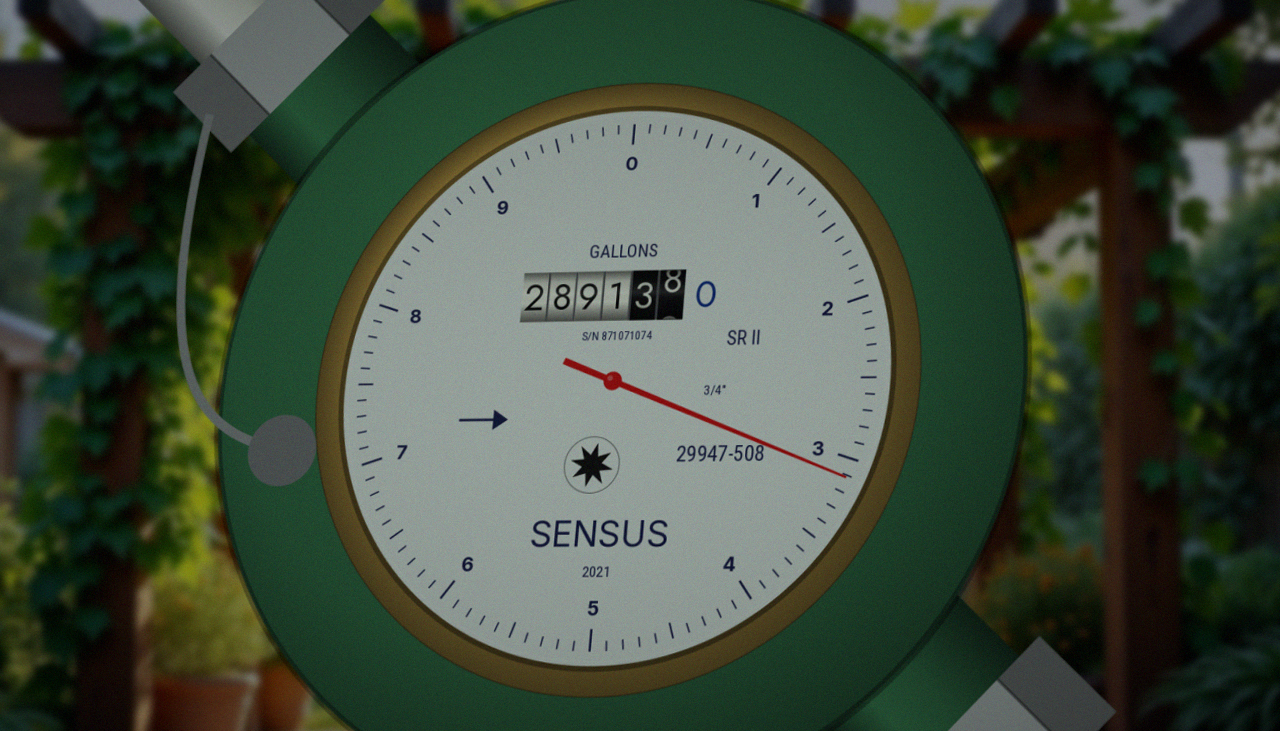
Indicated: 2891383.1,gal
